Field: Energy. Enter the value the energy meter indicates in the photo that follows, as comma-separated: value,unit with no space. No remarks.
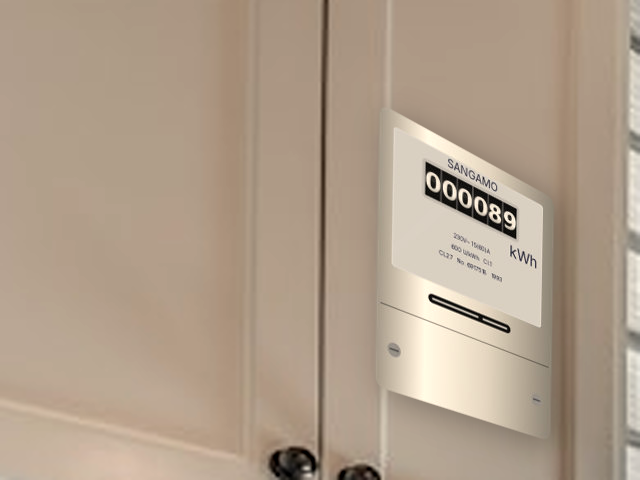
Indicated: 89,kWh
